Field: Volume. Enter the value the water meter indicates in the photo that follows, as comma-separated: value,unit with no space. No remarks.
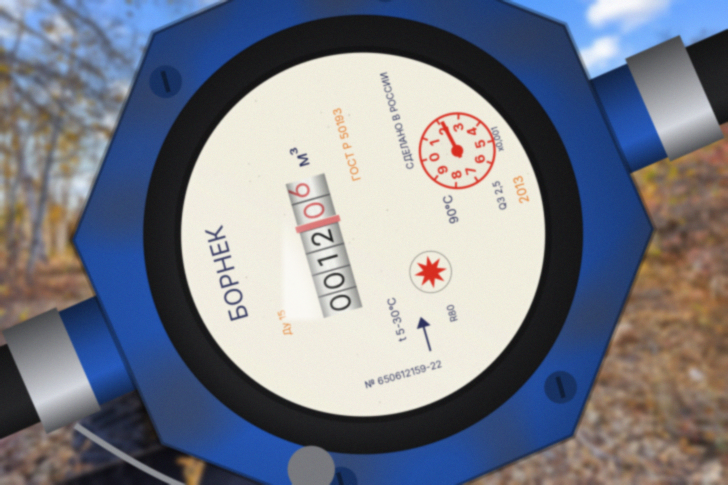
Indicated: 12.062,m³
